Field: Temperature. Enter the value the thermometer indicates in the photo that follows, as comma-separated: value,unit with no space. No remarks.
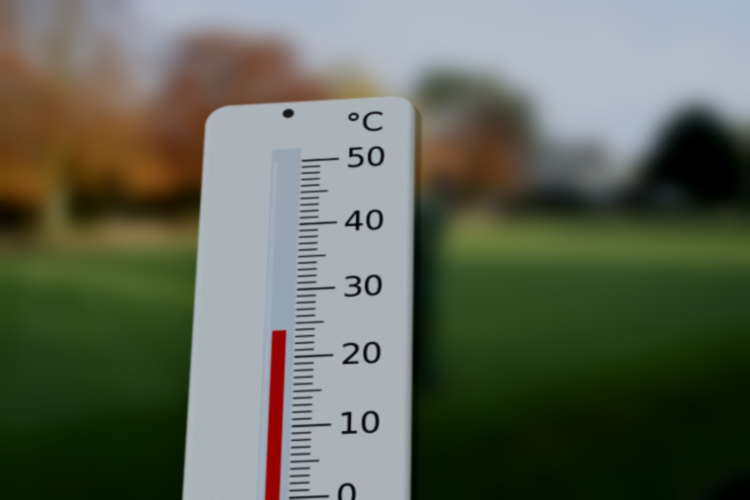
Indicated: 24,°C
